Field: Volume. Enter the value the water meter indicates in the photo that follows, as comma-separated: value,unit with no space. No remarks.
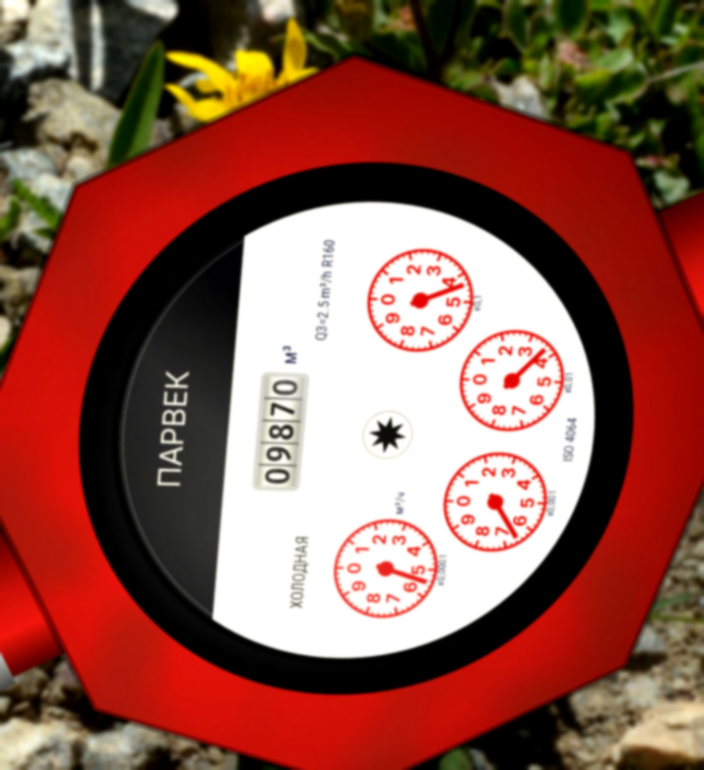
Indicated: 9870.4365,m³
